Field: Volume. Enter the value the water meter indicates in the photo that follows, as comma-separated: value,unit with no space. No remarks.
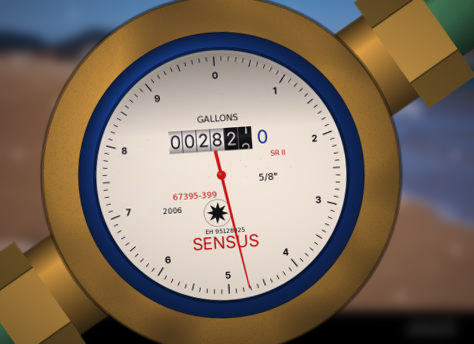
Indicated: 28214.7,gal
